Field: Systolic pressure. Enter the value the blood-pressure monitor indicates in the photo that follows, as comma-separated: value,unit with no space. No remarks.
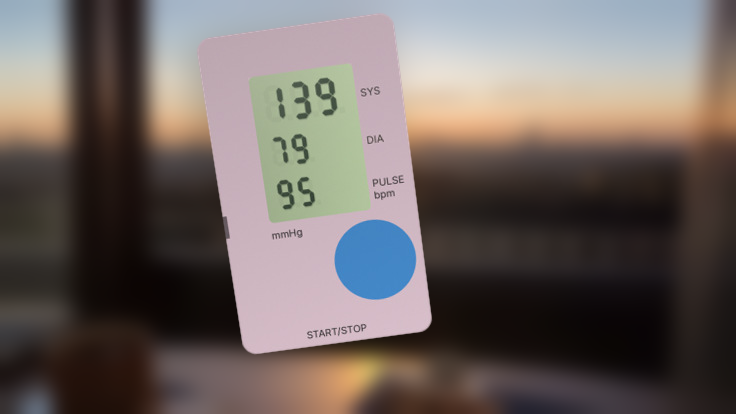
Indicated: 139,mmHg
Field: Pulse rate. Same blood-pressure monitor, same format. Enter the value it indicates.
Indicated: 95,bpm
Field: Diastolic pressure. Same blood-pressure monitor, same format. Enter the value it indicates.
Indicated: 79,mmHg
